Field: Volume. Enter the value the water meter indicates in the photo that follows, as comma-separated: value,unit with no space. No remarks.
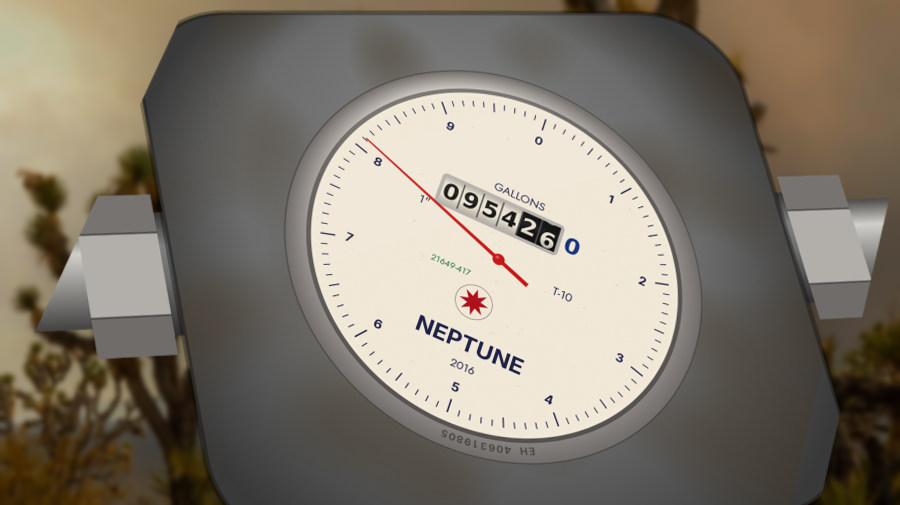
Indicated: 954258.1,gal
